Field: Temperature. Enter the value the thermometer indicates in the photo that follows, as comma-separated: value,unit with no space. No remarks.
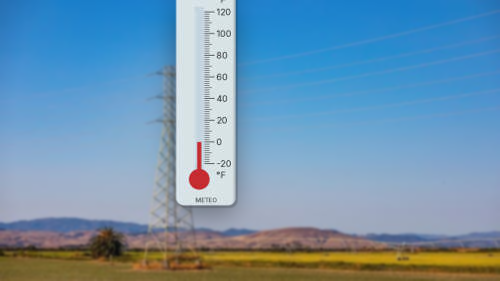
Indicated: 0,°F
